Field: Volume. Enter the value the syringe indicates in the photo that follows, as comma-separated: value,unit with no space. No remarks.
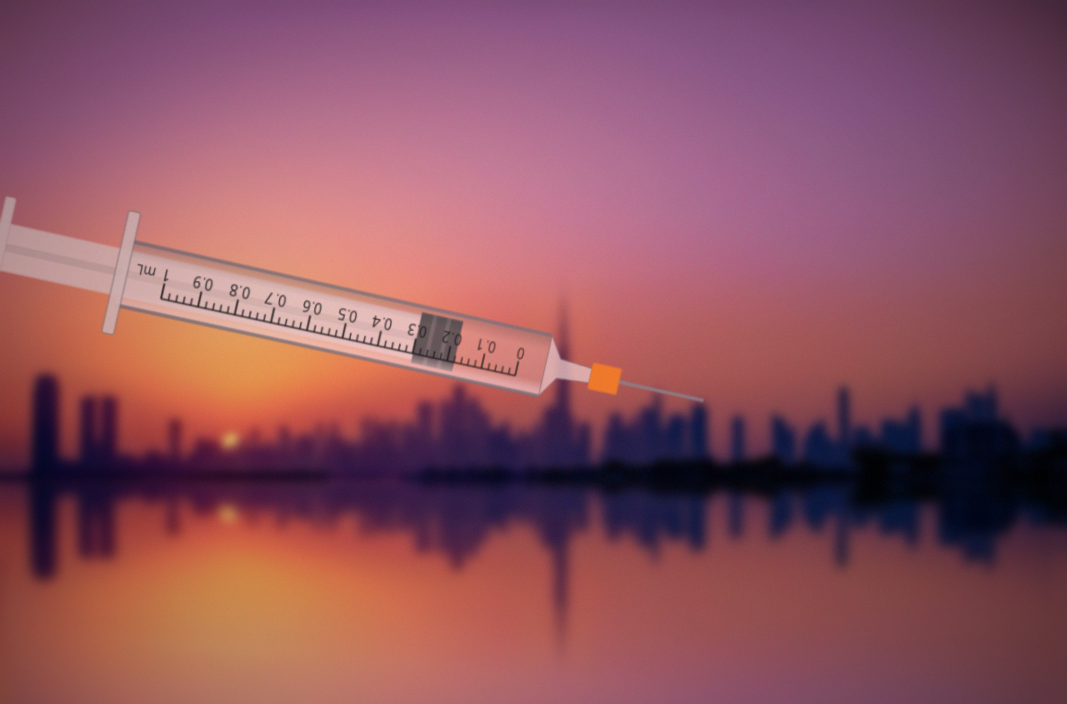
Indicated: 0.18,mL
